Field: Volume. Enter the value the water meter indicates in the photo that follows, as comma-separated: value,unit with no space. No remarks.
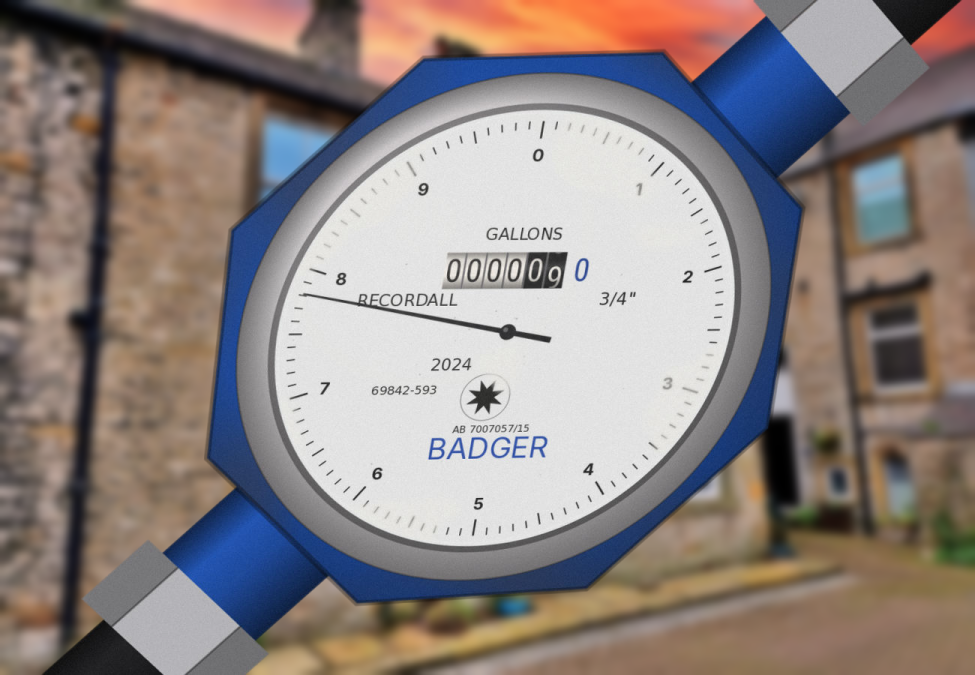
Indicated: 87.8,gal
